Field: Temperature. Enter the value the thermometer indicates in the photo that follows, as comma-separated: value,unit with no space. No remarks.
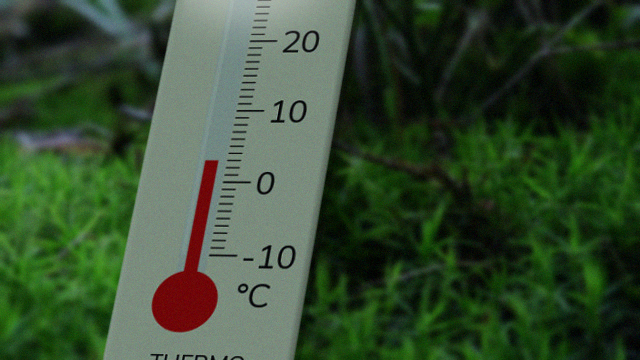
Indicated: 3,°C
